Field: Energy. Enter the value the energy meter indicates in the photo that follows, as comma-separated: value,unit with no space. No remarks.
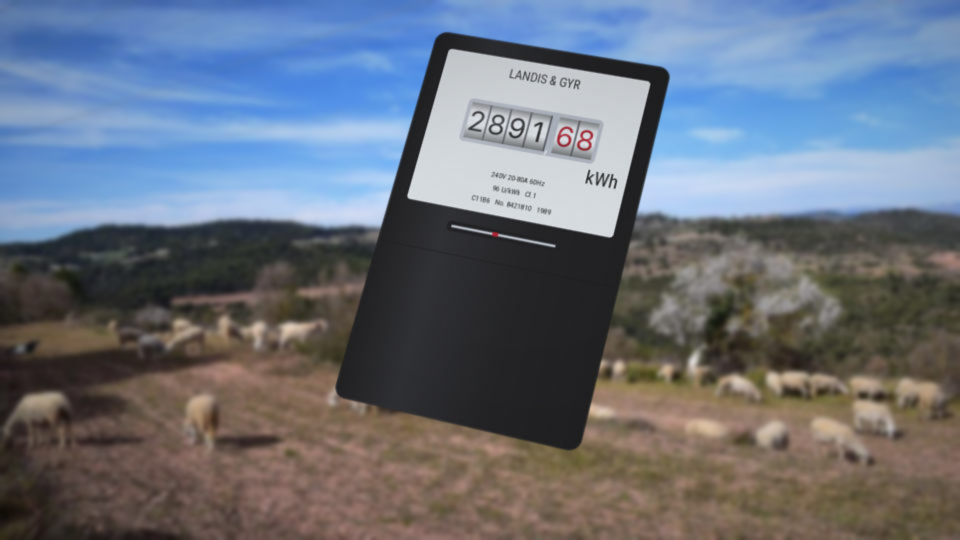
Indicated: 2891.68,kWh
